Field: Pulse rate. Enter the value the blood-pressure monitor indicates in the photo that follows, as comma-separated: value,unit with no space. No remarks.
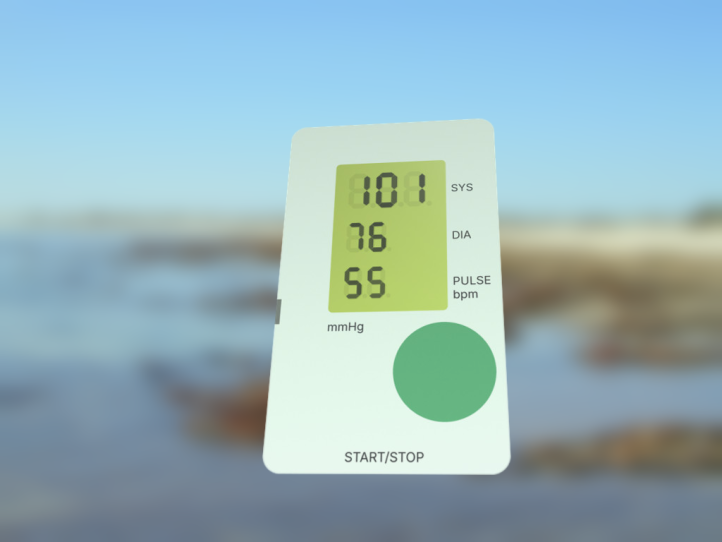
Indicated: 55,bpm
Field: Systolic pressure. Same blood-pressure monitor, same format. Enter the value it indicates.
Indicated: 101,mmHg
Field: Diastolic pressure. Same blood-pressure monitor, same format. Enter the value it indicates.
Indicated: 76,mmHg
